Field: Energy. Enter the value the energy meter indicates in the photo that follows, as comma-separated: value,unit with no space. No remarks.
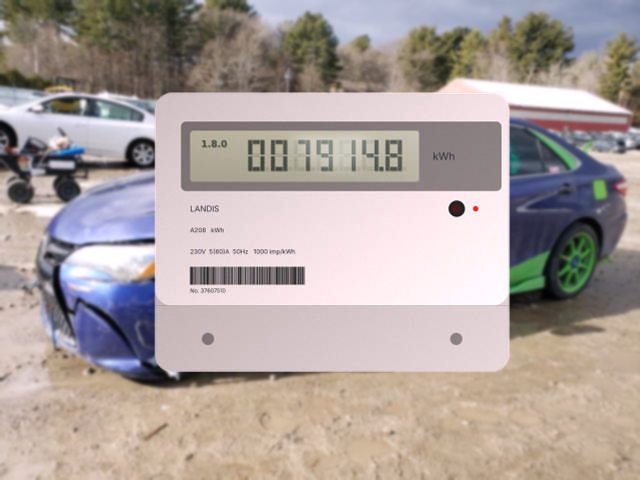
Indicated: 7914.8,kWh
